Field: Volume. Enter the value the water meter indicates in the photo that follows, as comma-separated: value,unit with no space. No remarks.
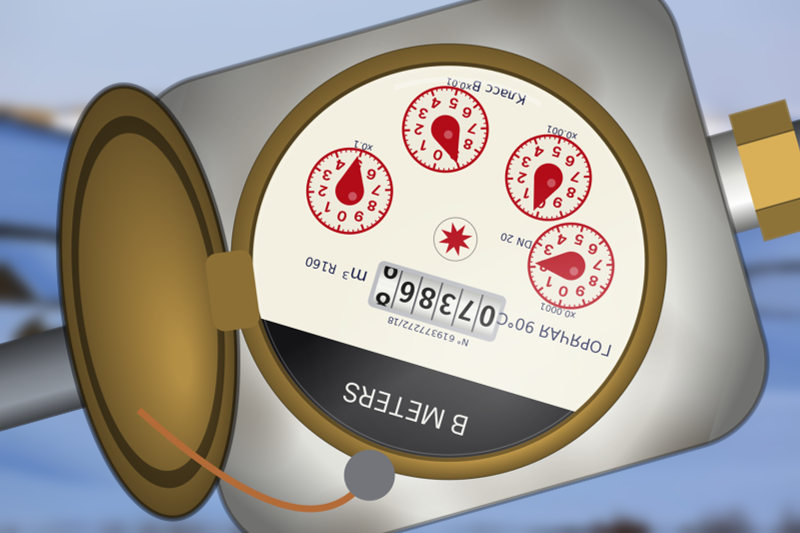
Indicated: 73868.4902,m³
